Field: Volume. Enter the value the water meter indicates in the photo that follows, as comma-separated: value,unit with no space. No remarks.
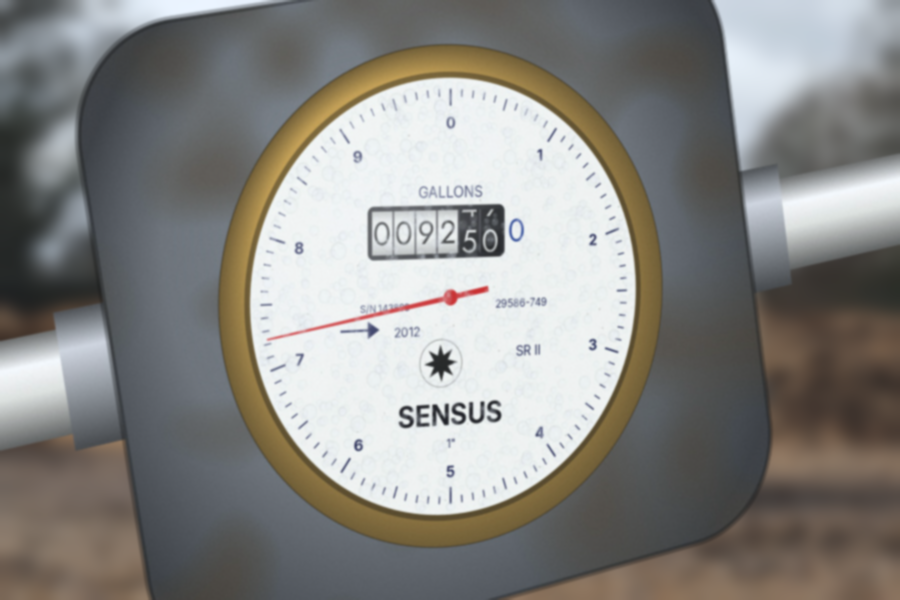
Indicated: 92497.2,gal
